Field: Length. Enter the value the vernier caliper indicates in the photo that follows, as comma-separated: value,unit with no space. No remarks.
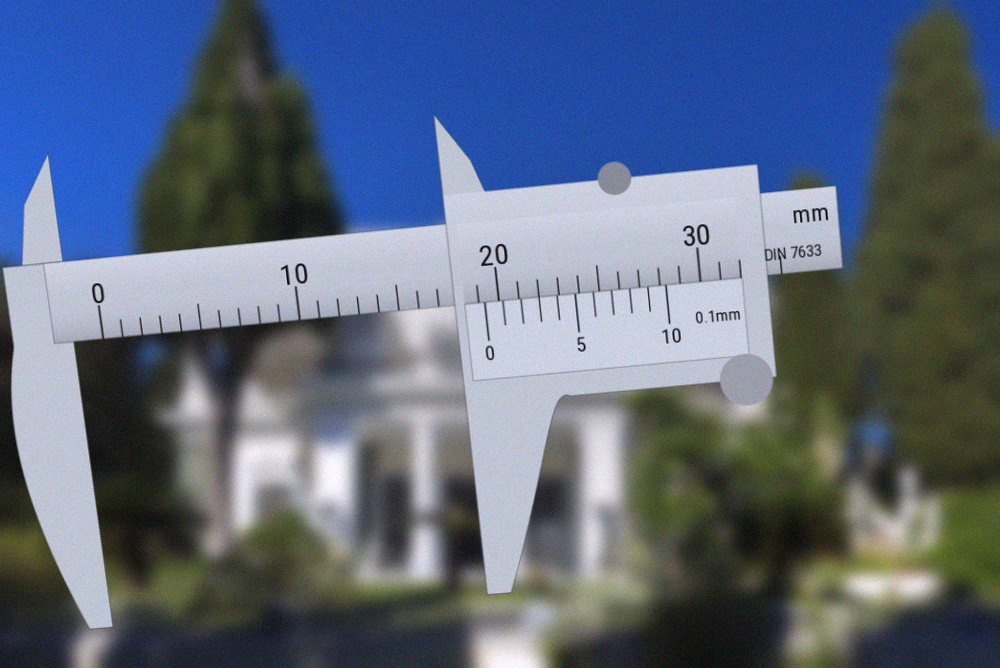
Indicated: 19.3,mm
